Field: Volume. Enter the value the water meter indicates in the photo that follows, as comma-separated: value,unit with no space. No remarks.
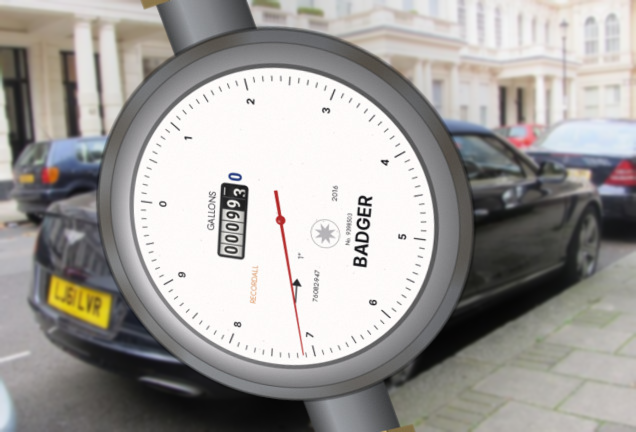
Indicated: 9927.1,gal
